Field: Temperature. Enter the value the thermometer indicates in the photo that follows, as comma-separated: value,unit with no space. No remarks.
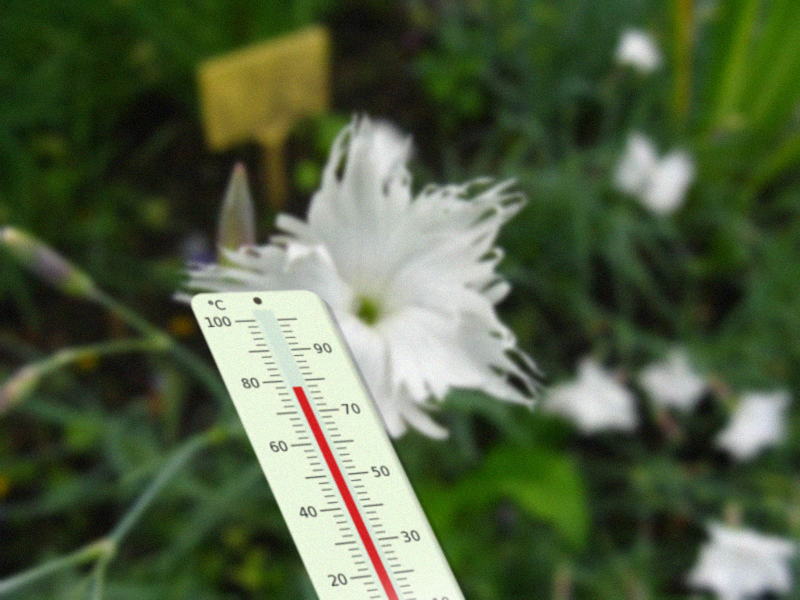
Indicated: 78,°C
